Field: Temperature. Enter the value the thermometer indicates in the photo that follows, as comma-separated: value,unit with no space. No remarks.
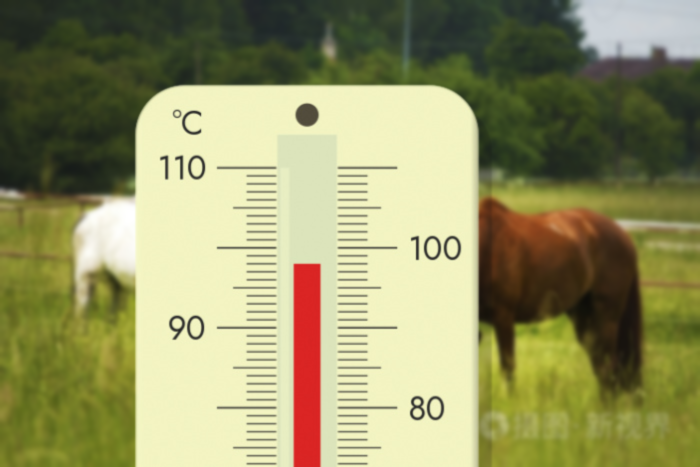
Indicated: 98,°C
